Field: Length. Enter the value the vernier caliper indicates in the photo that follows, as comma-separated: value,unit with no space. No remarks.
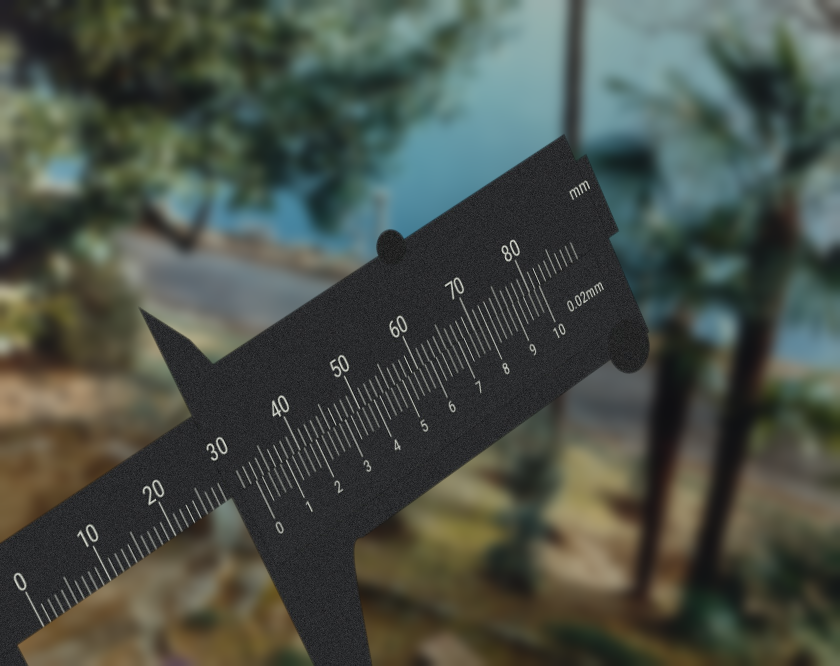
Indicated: 32.8,mm
